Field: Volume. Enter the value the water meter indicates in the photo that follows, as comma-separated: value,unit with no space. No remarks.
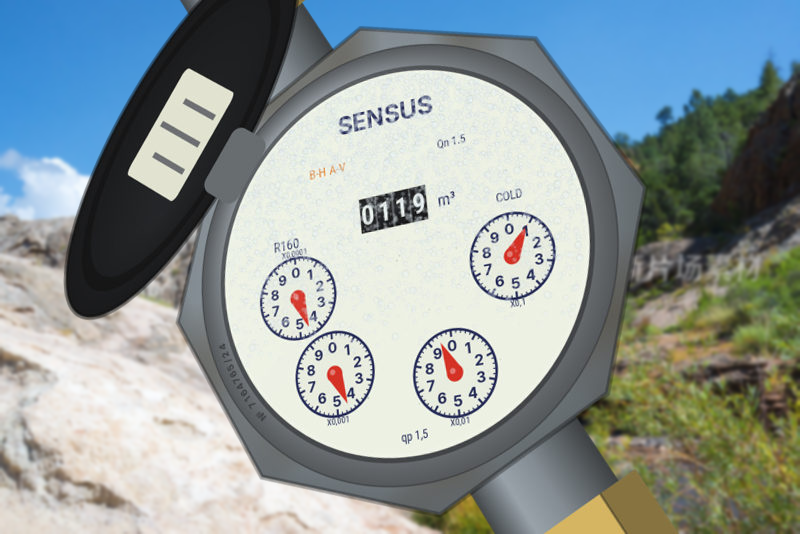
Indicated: 119.0944,m³
